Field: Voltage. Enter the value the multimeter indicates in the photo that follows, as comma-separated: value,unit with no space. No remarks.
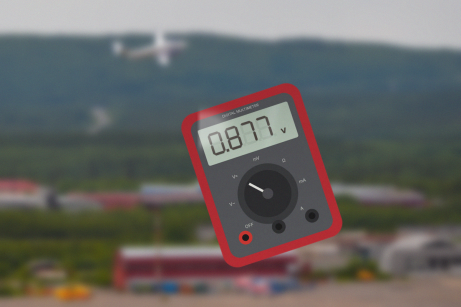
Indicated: 0.877,V
